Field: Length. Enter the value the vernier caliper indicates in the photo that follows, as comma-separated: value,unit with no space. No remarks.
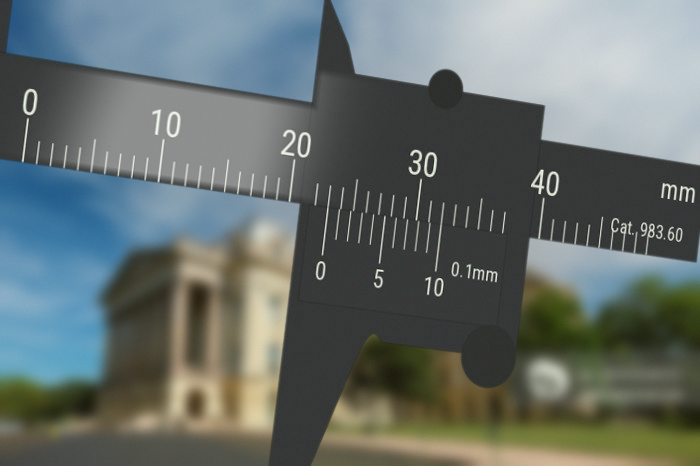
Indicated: 23.0,mm
